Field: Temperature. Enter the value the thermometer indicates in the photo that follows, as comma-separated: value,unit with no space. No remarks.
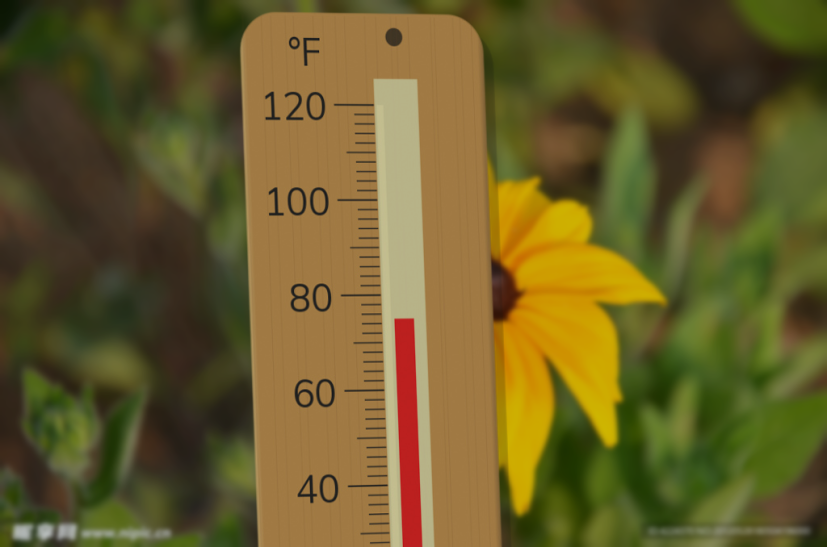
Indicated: 75,°F
